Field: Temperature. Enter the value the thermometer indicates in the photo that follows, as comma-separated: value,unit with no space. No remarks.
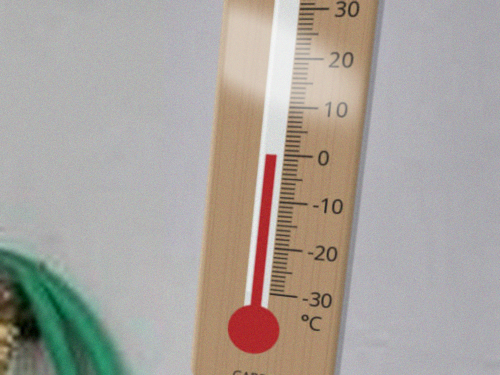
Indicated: 0,°C
